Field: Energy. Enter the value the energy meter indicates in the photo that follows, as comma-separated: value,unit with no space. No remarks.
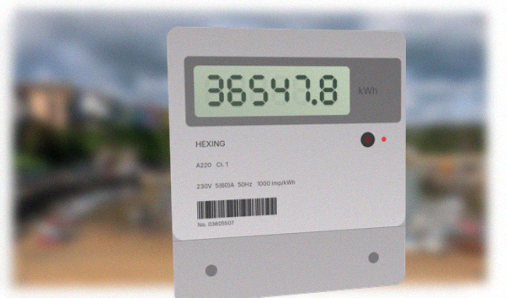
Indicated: 36547.8,kWh
